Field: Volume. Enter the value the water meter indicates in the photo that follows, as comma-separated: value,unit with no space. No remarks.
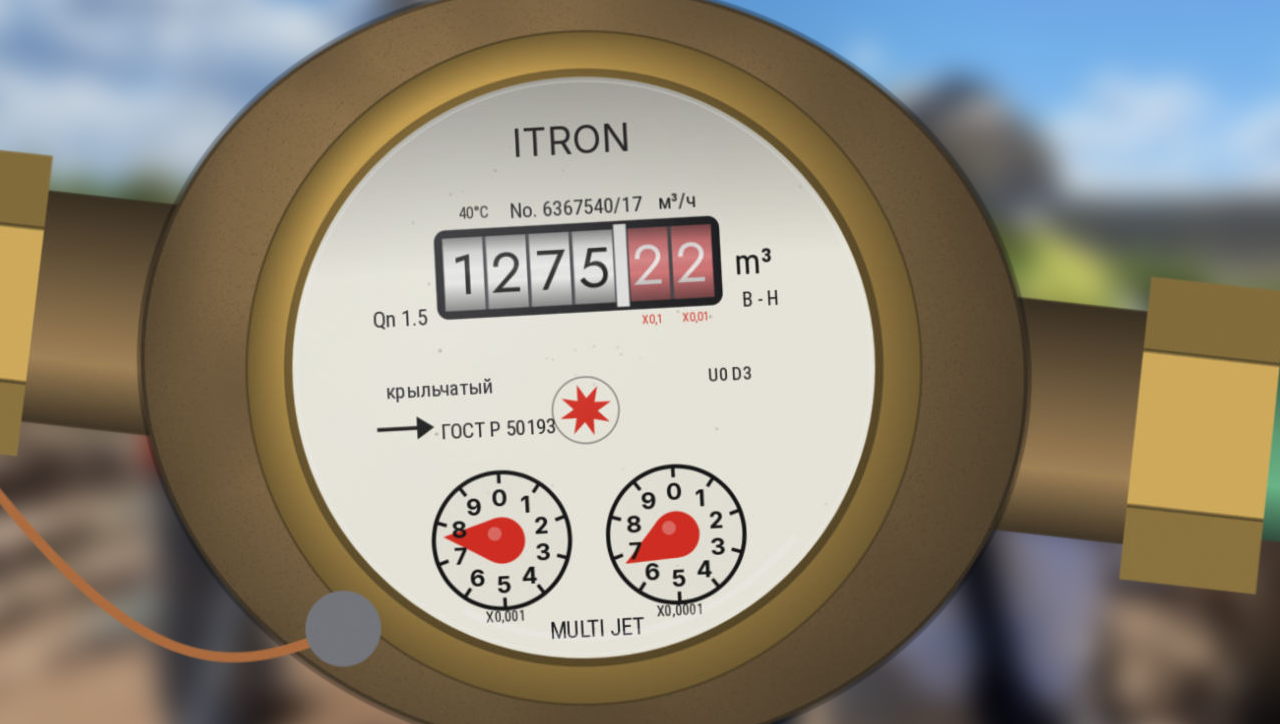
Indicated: 1275.2276,m³
